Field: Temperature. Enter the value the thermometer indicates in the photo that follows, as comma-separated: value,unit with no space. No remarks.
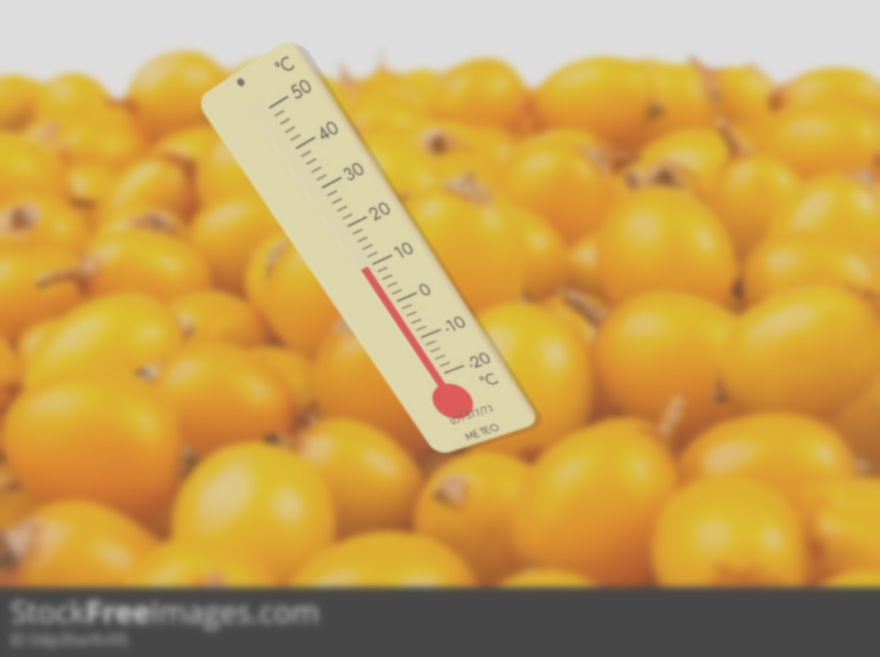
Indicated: 10,°C
